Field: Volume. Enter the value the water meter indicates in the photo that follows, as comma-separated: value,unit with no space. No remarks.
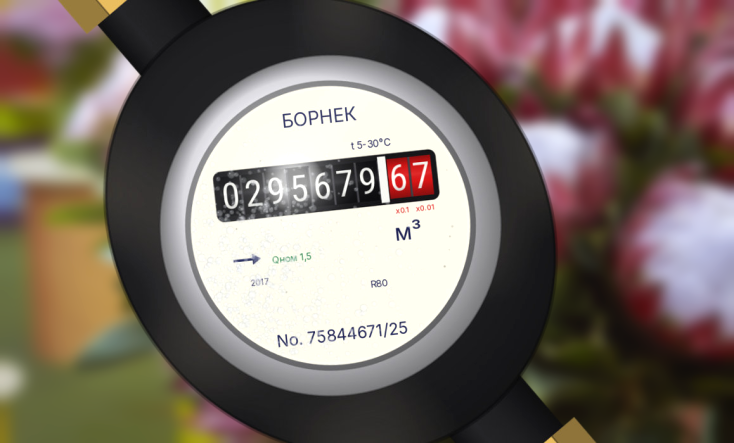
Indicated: 295679.67,m³
